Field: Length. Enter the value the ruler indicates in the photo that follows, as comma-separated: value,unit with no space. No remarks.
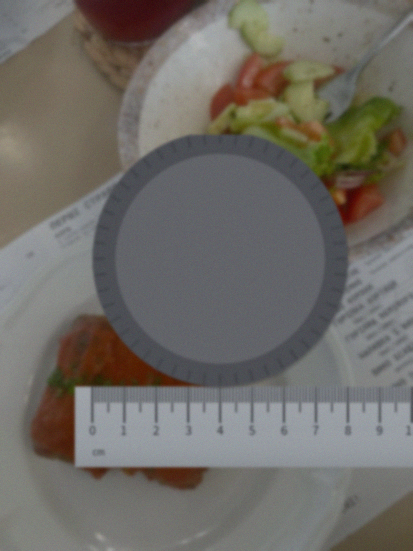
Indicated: 8,cm
